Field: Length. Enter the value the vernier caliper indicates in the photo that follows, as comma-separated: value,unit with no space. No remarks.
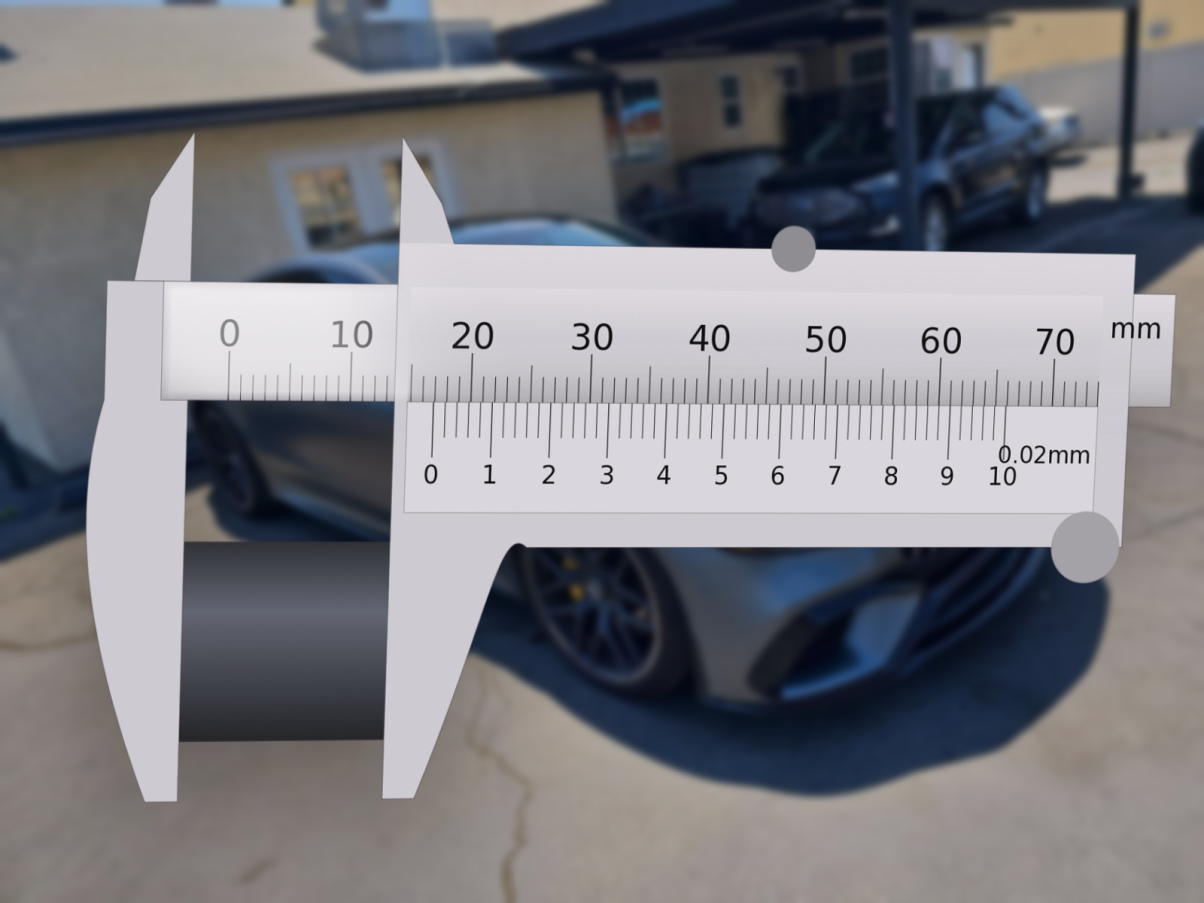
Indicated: 16.9,mm
